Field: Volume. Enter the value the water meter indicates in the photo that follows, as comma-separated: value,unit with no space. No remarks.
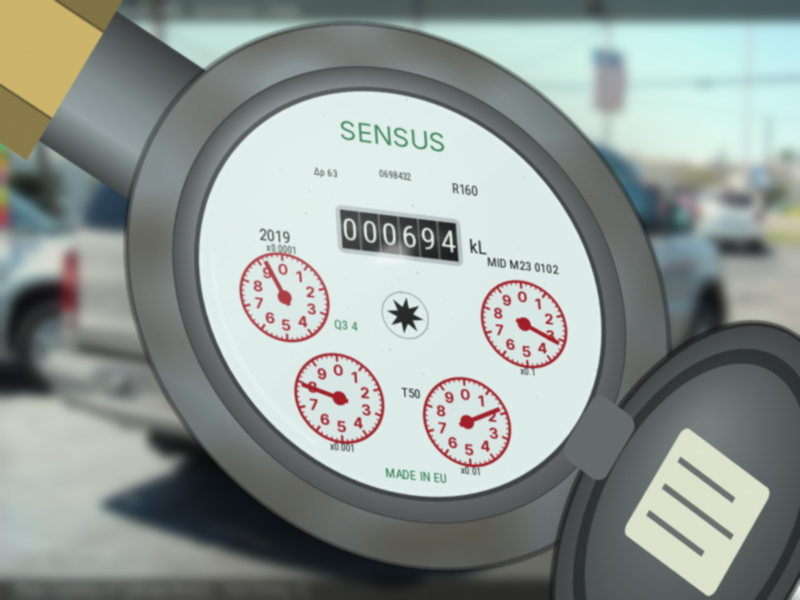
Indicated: 694.3179,kL
